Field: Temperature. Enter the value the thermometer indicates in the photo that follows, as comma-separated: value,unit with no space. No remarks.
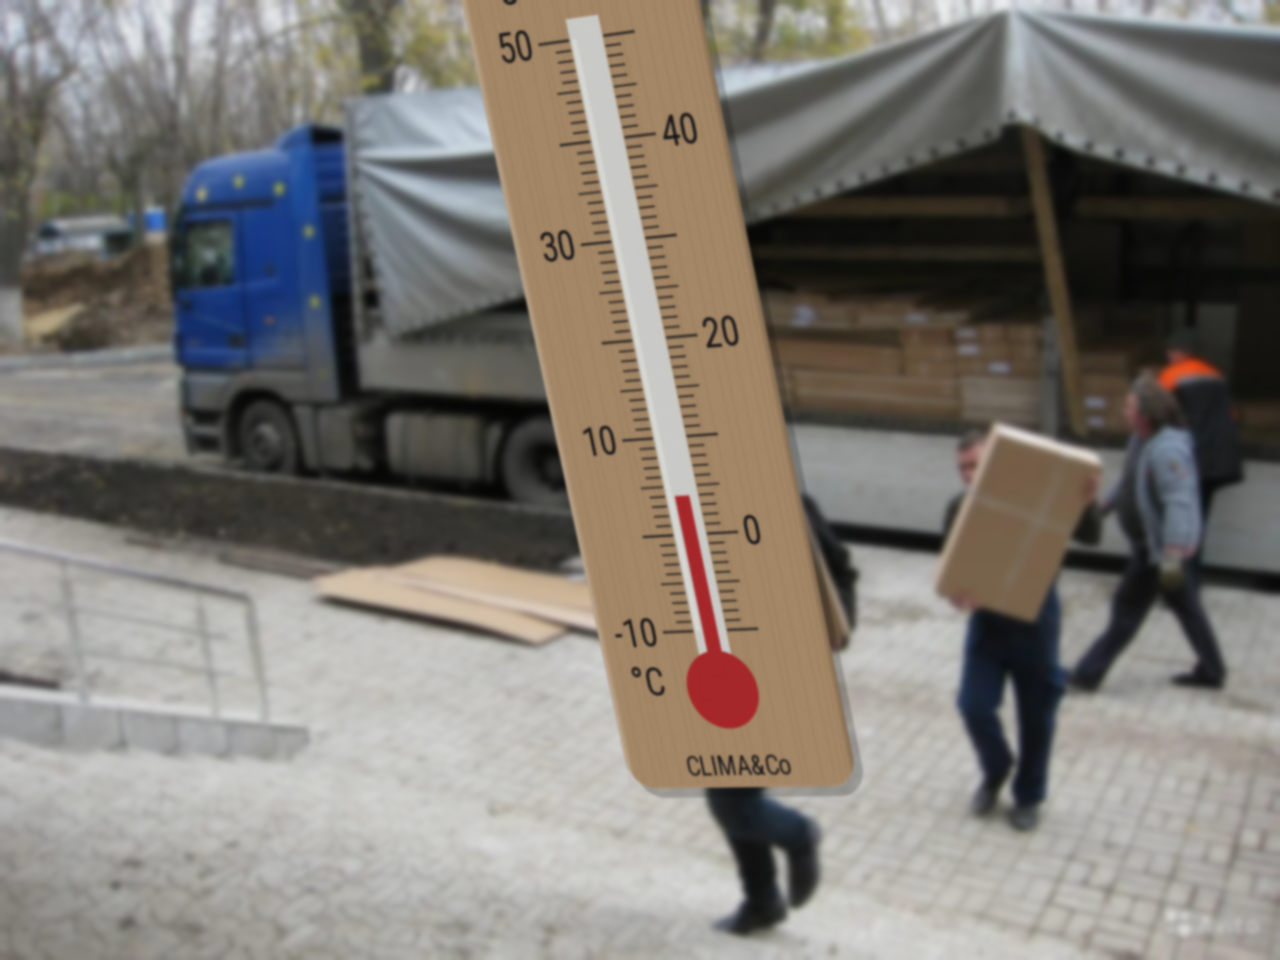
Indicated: 4,°C
